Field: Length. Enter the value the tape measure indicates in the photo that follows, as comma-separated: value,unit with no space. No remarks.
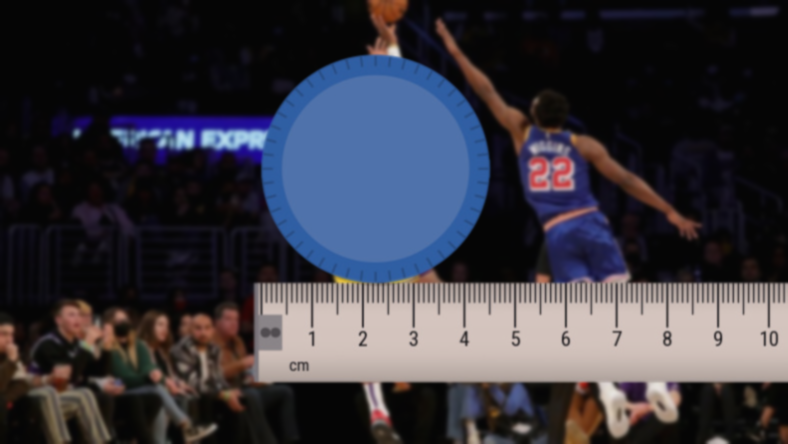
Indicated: 4.5,cm
